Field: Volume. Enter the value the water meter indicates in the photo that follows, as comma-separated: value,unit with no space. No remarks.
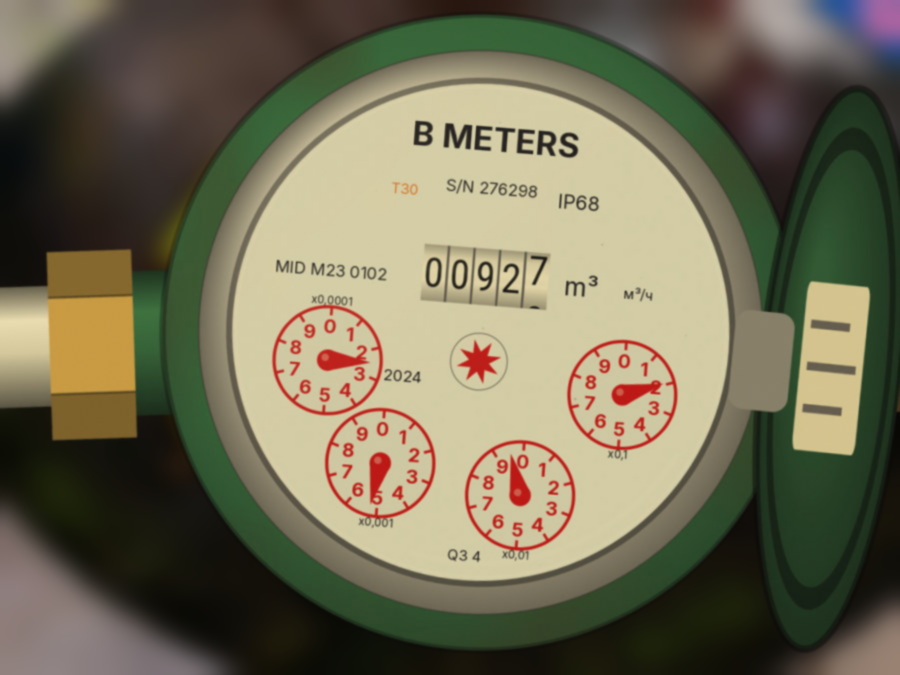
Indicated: 927.1952,m³
